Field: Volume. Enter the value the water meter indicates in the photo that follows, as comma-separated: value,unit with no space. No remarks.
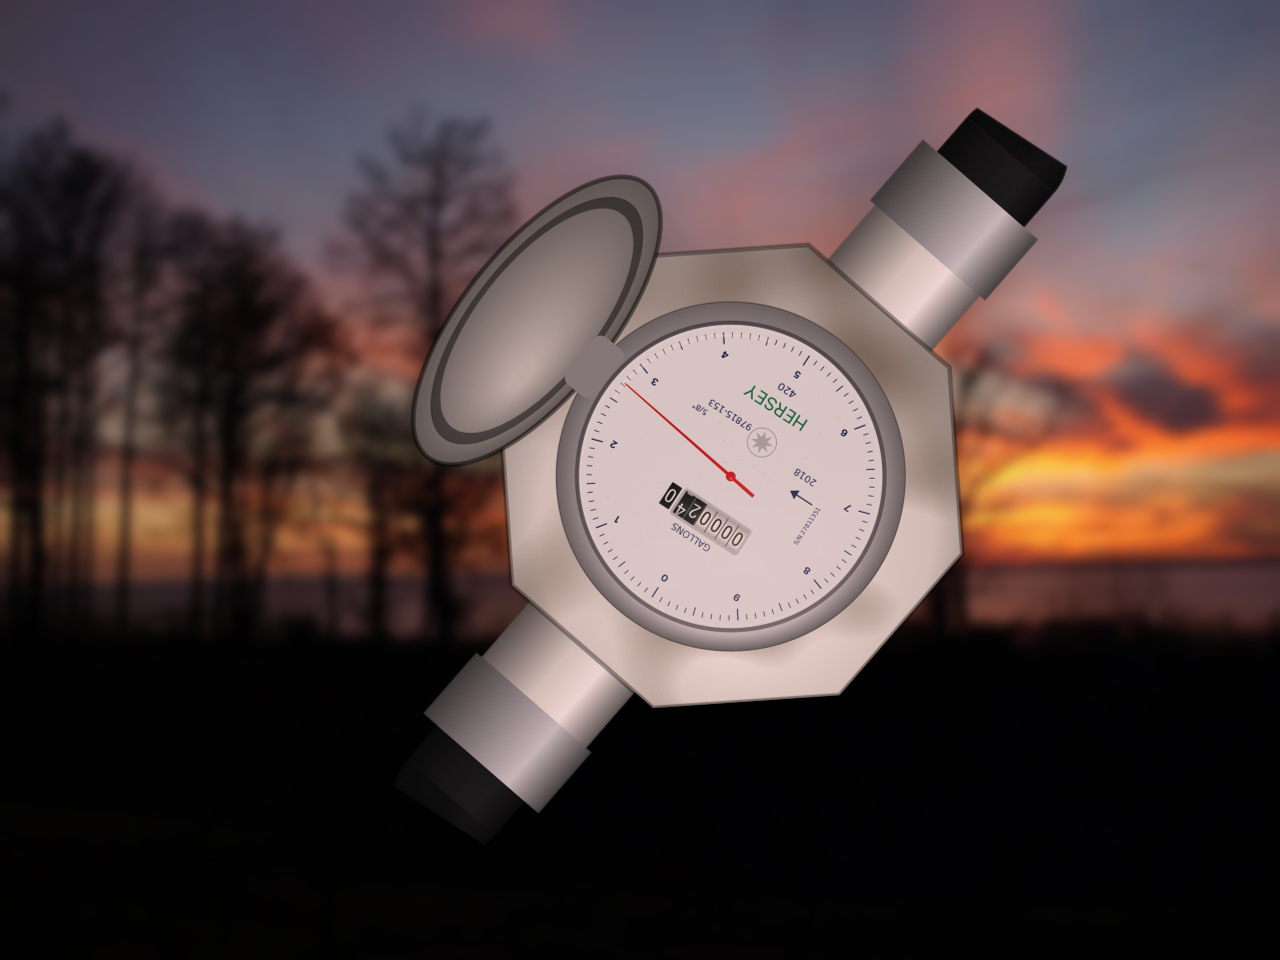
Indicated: 242.7,gal
